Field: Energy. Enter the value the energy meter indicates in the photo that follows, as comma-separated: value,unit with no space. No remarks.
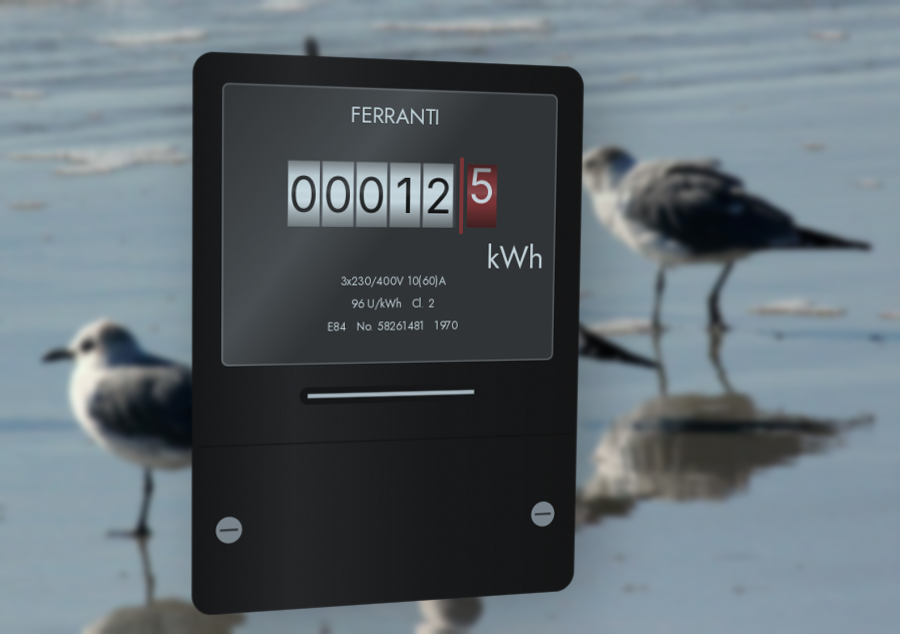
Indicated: 12.5,kWh
